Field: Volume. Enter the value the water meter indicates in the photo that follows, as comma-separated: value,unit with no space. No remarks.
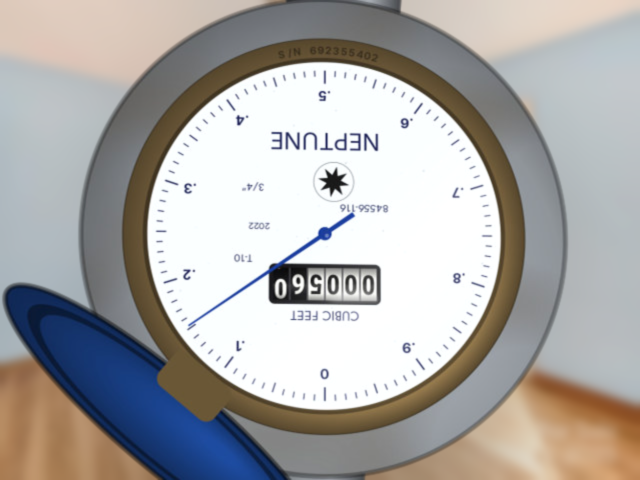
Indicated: 560.15,ft³
